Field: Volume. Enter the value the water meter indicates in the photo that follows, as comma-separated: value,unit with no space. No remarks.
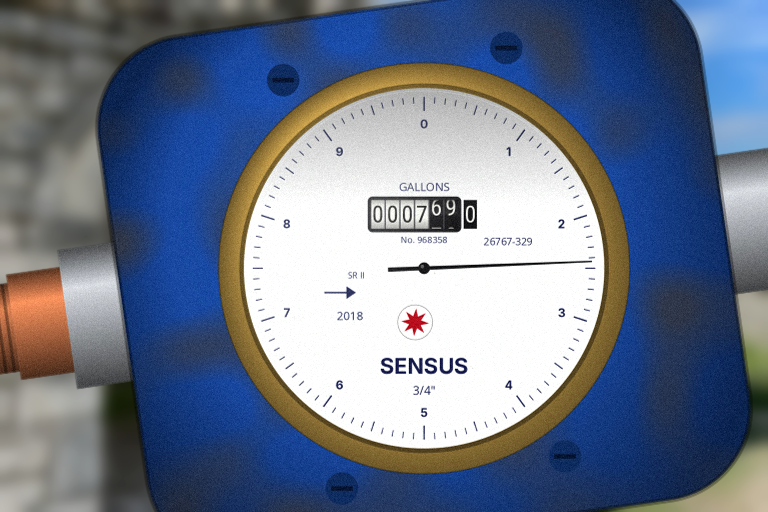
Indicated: 7692.4,gal
